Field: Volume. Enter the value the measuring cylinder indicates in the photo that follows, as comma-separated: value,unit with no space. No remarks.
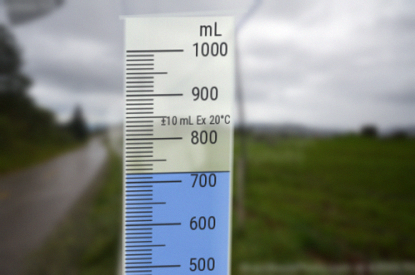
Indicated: 720,mL
